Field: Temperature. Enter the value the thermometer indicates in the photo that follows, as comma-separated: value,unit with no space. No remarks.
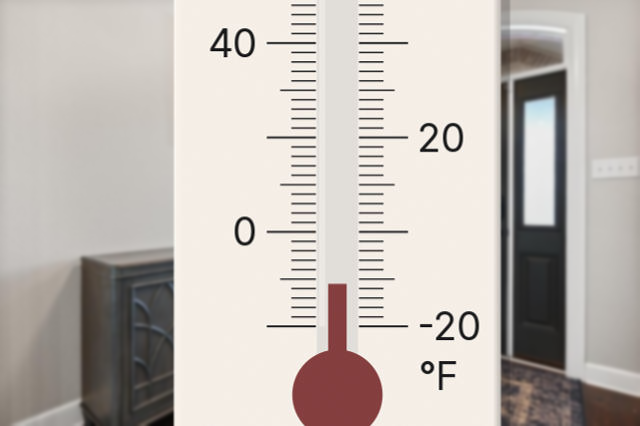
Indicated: -11,°F
